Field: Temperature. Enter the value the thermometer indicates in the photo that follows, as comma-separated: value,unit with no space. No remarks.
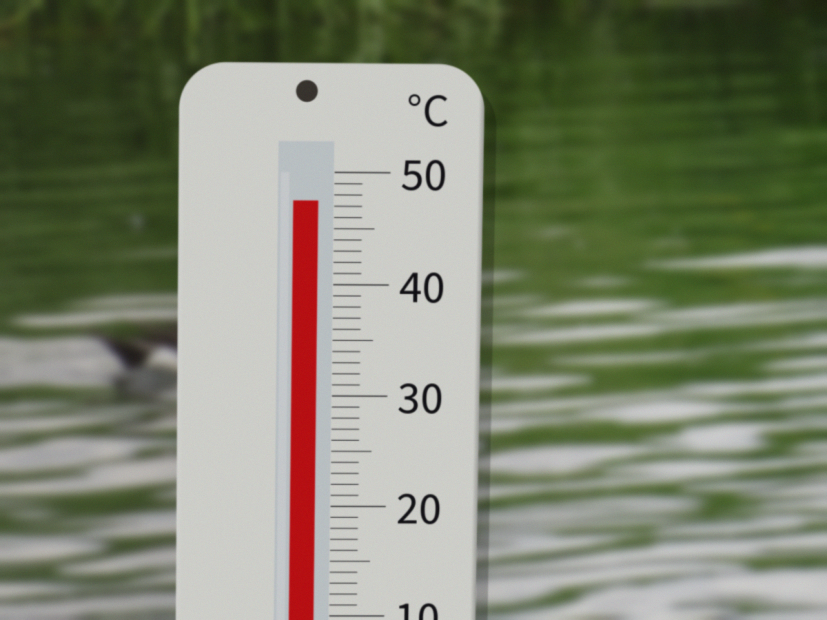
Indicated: 47.5,°C
